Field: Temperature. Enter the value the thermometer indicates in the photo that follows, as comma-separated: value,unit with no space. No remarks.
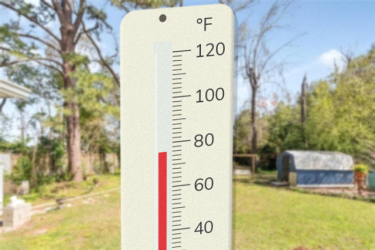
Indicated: 76,°F
